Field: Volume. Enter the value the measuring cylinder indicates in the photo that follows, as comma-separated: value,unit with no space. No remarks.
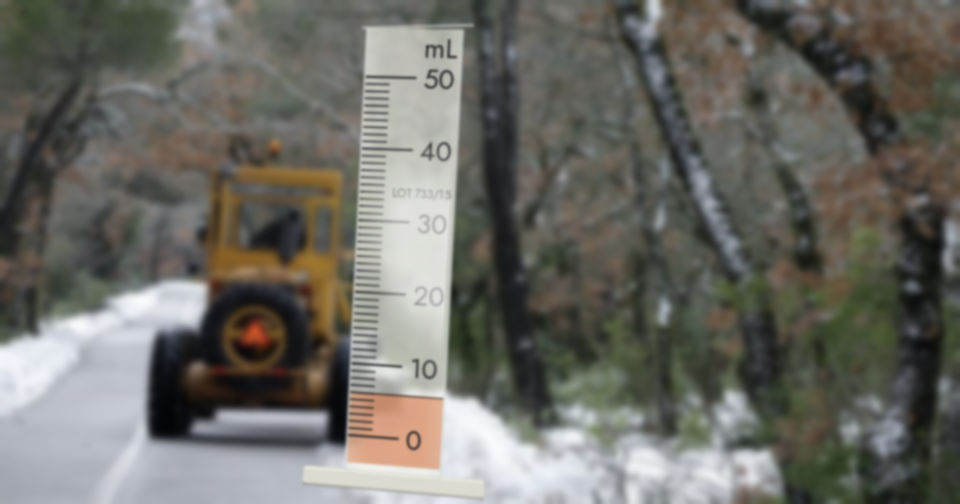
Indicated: 6,mL
